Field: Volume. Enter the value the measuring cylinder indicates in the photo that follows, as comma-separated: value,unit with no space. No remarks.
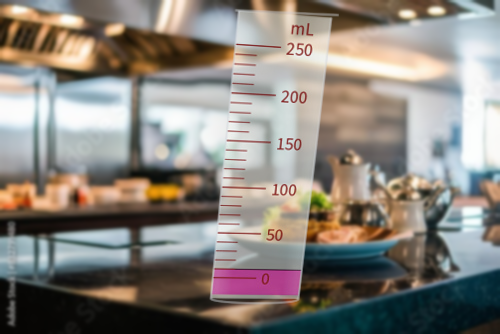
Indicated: 10,mL
